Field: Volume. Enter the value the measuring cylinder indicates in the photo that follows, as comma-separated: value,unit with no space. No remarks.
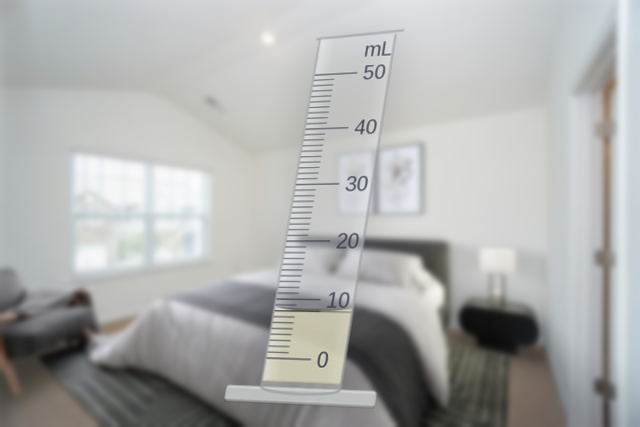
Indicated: 8,mL
